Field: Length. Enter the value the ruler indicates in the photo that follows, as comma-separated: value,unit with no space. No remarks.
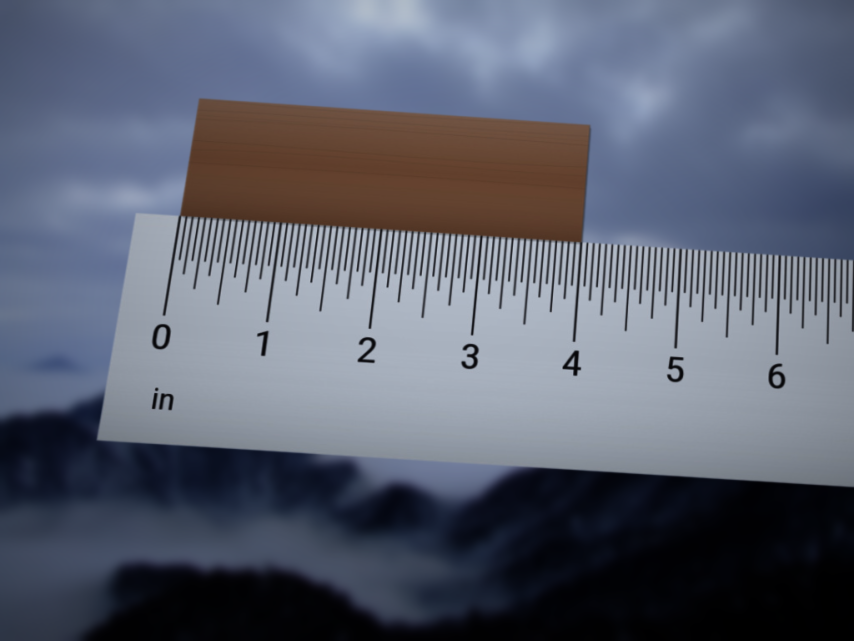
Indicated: 4,in
